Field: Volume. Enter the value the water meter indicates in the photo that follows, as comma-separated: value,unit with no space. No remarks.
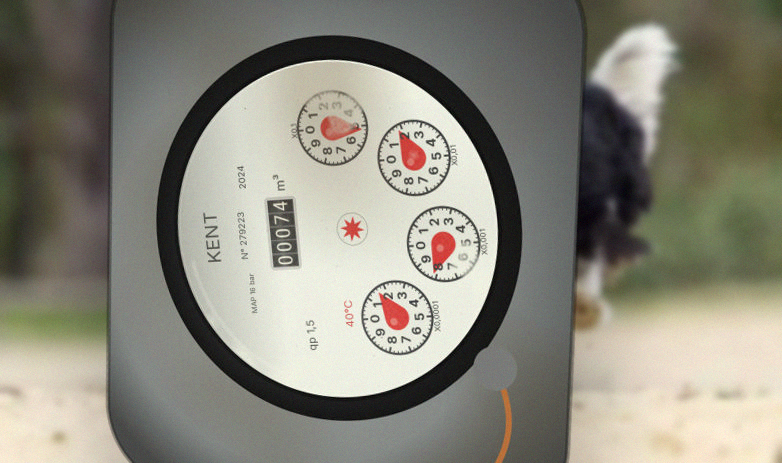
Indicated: 74.5181,m³
